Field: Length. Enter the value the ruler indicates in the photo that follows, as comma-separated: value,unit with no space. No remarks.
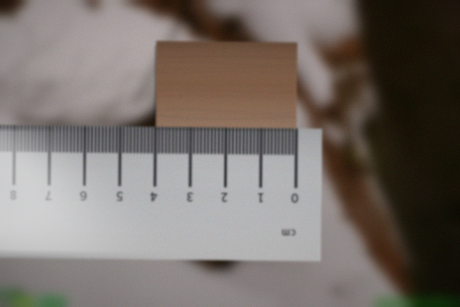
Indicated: 4,cm
